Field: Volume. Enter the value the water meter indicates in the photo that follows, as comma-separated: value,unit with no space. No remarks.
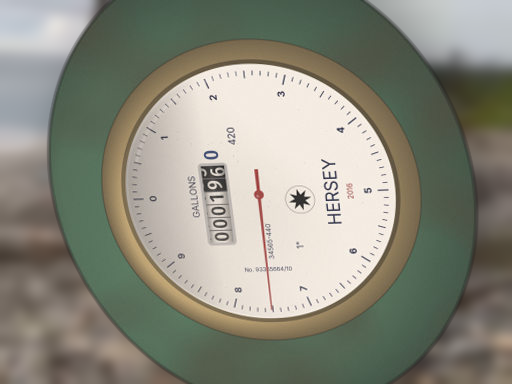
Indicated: 1957.5,gal
